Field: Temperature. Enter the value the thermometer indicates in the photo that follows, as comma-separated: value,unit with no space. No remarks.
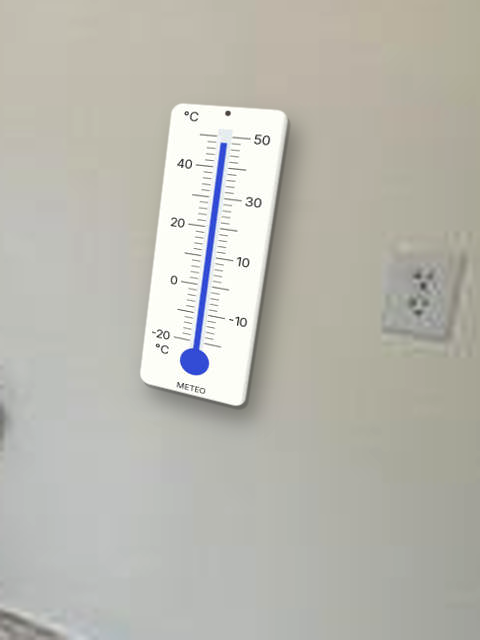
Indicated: 48,°C
